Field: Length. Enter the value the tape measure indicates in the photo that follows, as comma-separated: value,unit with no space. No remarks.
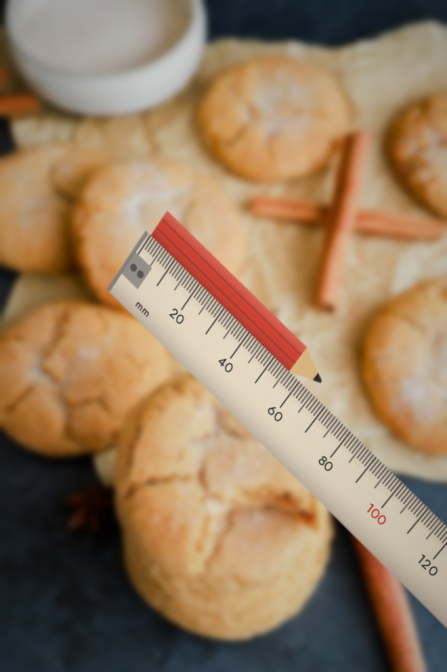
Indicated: 65,mm
